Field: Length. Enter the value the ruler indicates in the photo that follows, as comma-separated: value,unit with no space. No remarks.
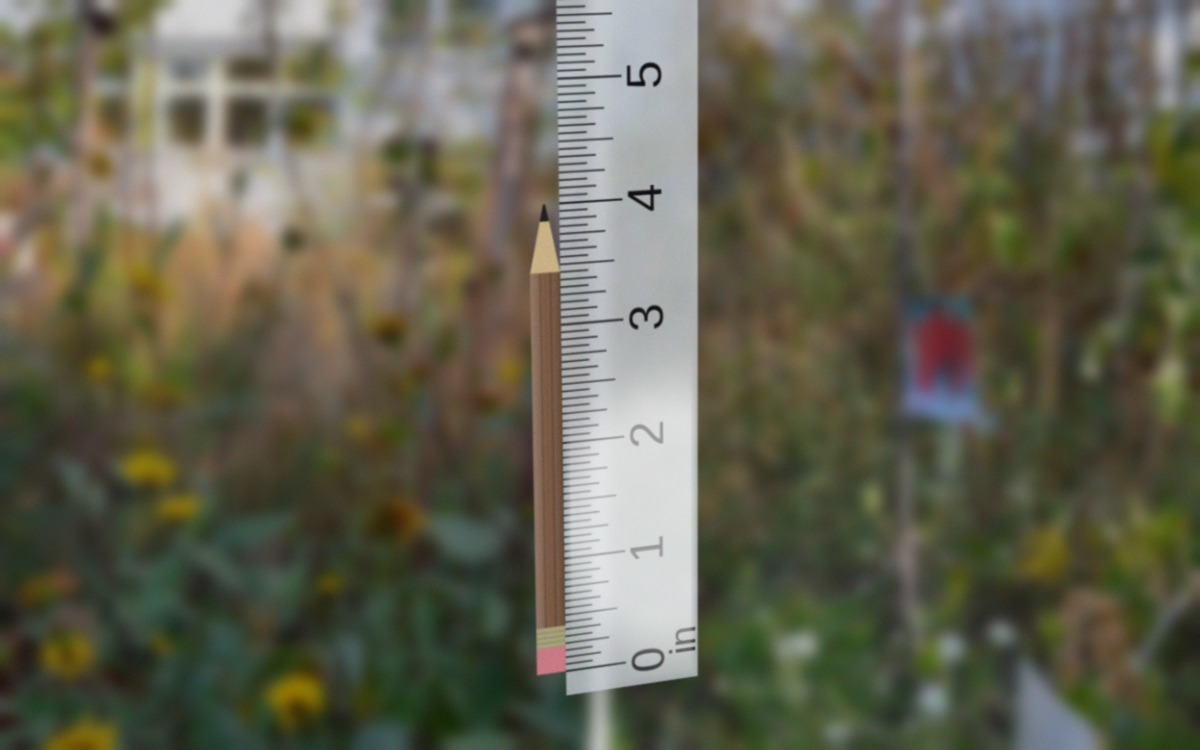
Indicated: 4,in
